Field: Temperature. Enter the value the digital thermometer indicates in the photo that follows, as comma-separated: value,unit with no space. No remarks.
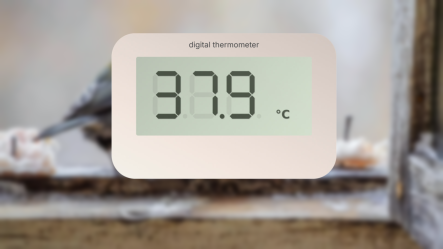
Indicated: 37.9,°C
